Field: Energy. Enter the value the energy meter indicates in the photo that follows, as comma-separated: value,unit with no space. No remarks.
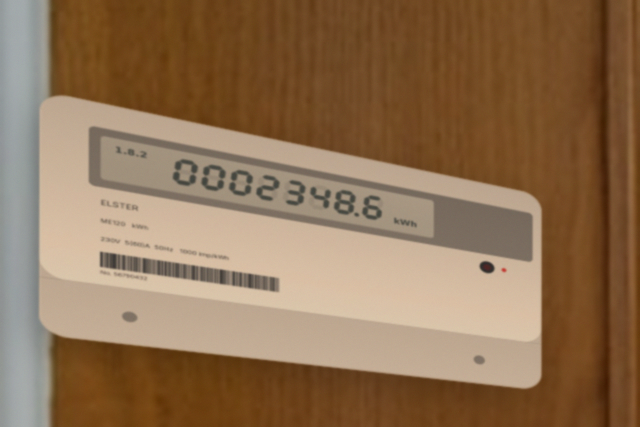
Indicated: 2348.6,kWh
